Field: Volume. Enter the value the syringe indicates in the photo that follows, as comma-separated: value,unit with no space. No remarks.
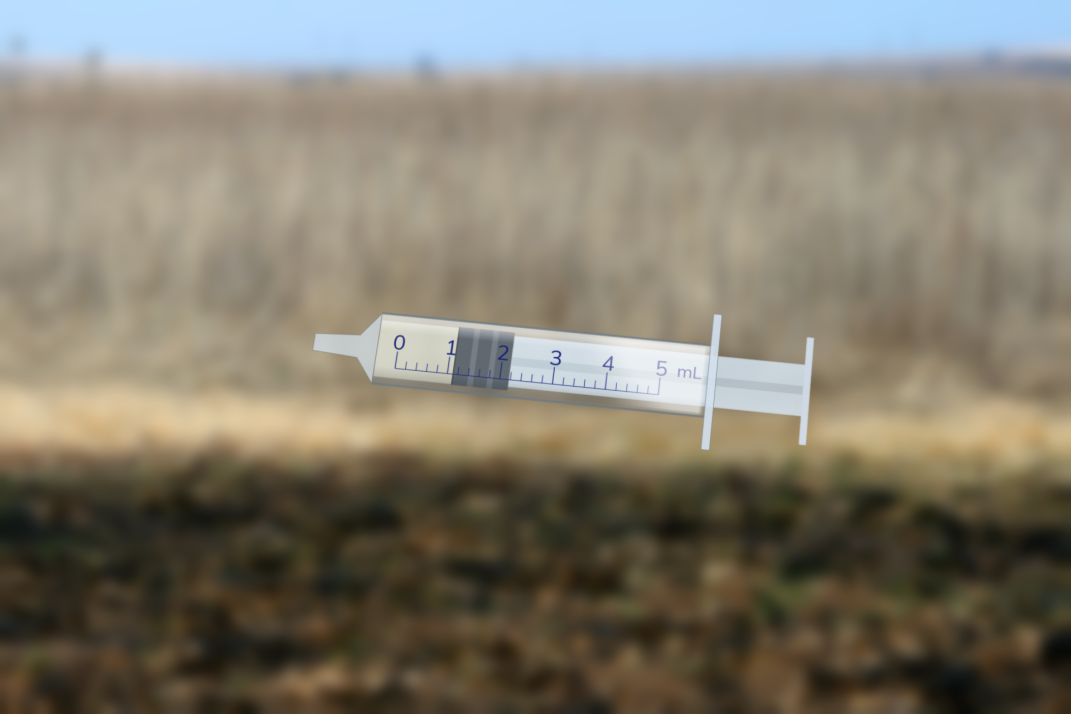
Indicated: 1.1,mL
